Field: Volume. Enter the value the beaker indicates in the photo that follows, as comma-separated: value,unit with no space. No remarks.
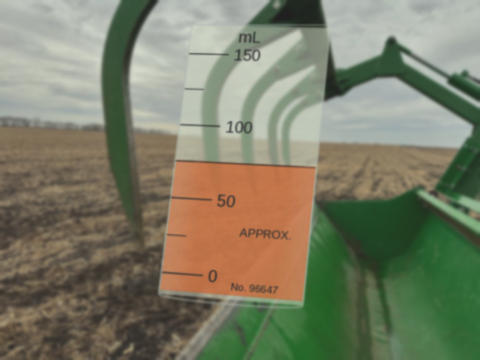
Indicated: 75,mL
